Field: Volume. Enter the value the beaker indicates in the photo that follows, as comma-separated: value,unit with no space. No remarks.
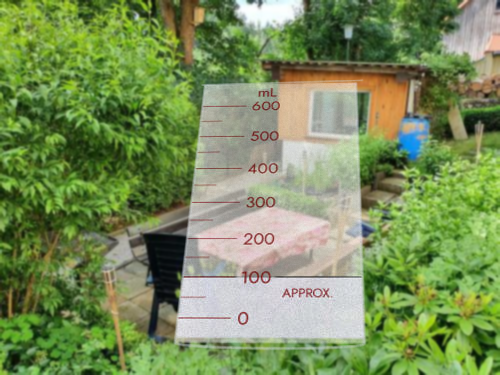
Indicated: 100,mL
